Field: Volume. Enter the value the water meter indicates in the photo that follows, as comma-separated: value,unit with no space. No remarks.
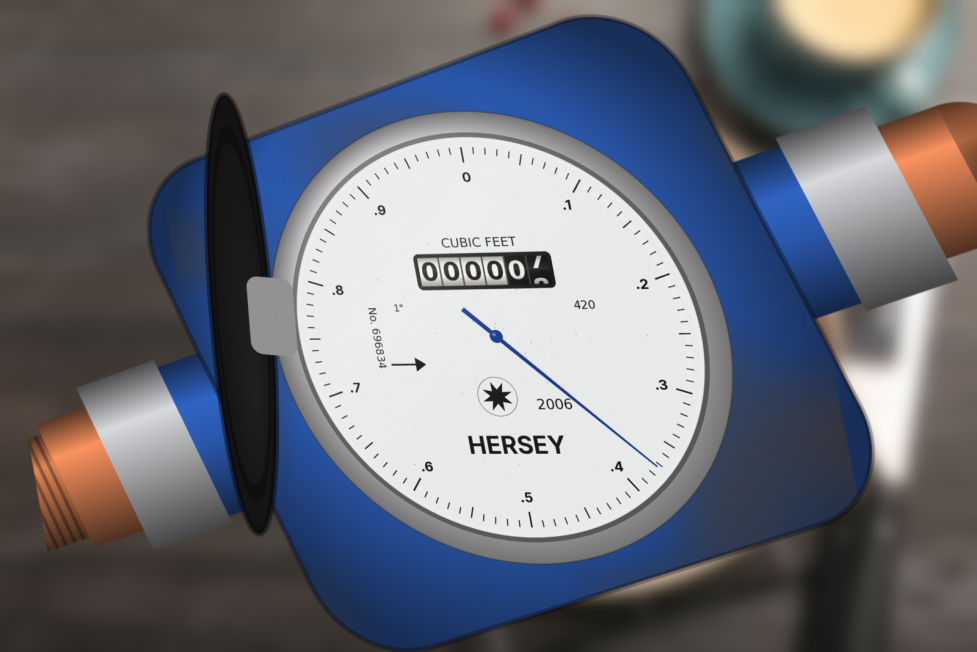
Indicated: 7.37,ft³
